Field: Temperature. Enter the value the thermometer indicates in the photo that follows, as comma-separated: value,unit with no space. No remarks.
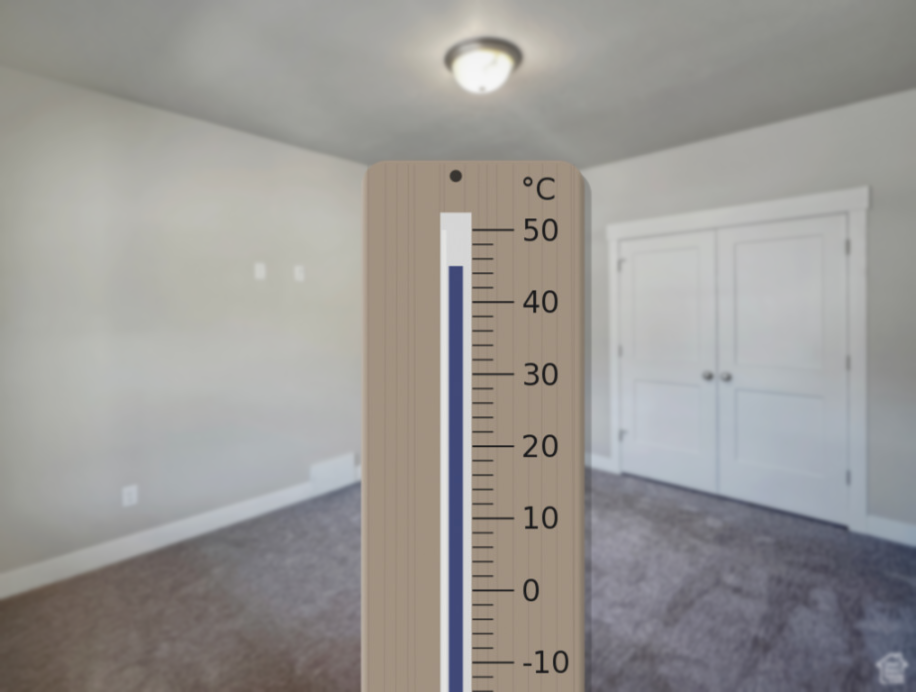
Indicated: 45,°C
